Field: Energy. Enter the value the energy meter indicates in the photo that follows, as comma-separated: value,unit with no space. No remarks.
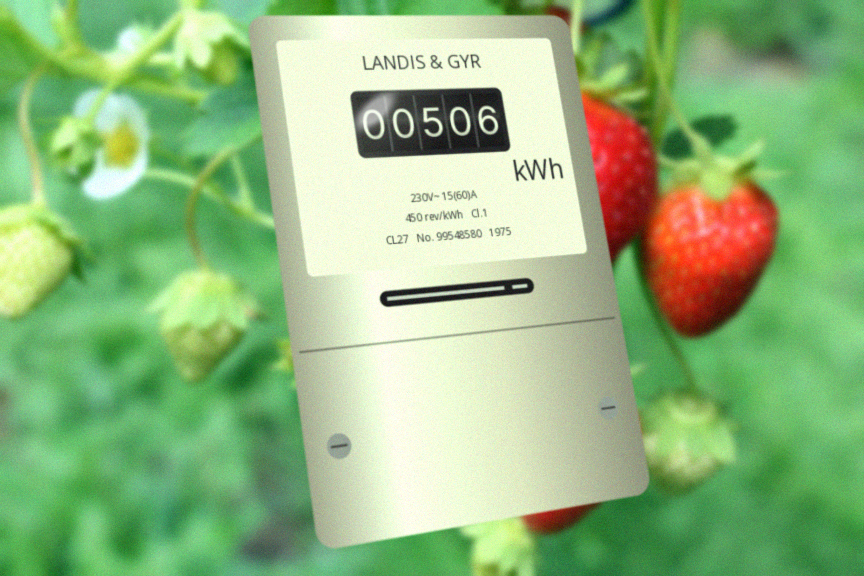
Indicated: 506,kWh
